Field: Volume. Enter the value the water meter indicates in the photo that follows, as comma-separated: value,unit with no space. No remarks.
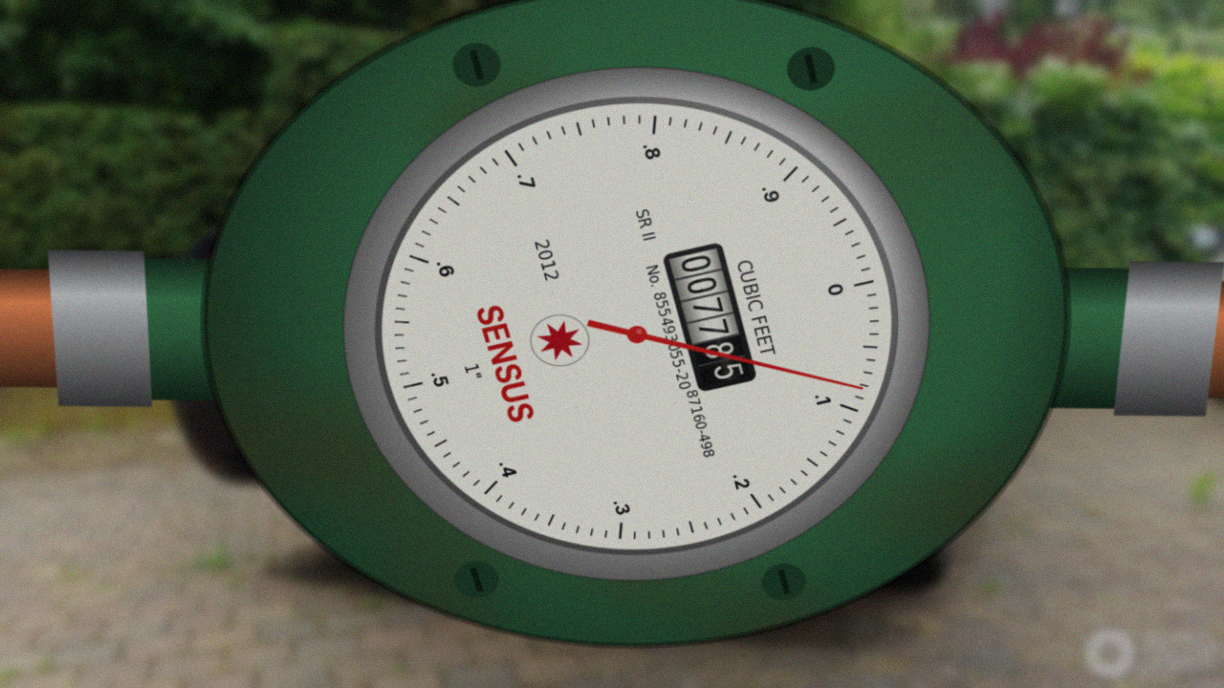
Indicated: 7785.08,ft³
